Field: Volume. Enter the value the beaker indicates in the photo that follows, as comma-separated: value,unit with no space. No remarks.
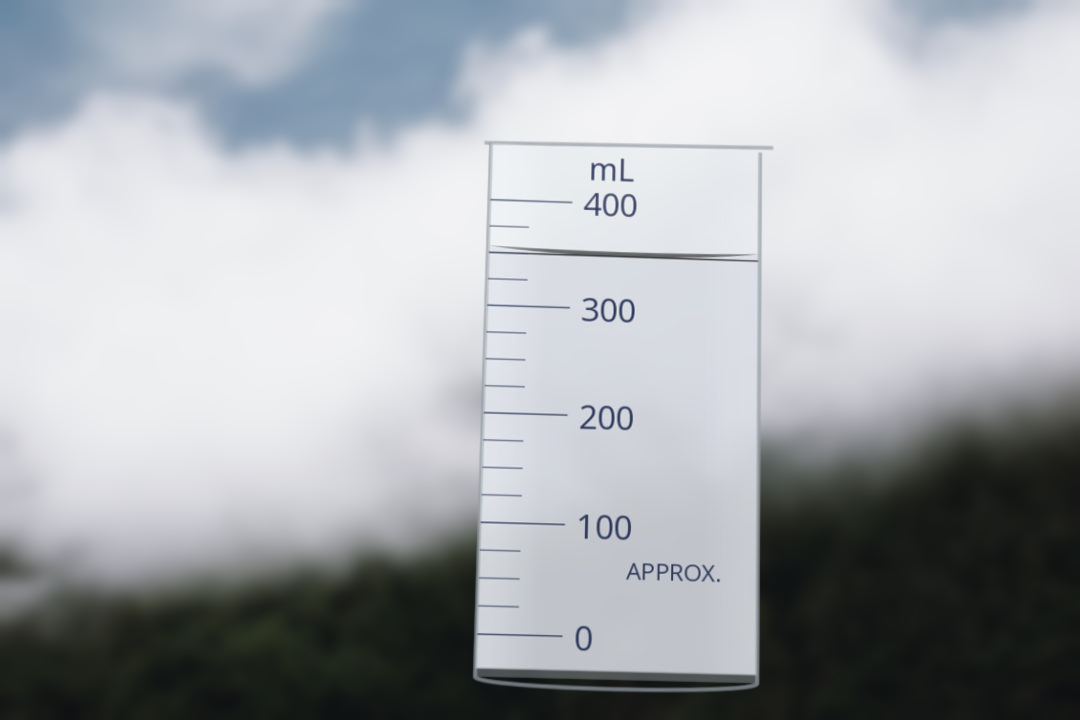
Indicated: 350,mL
